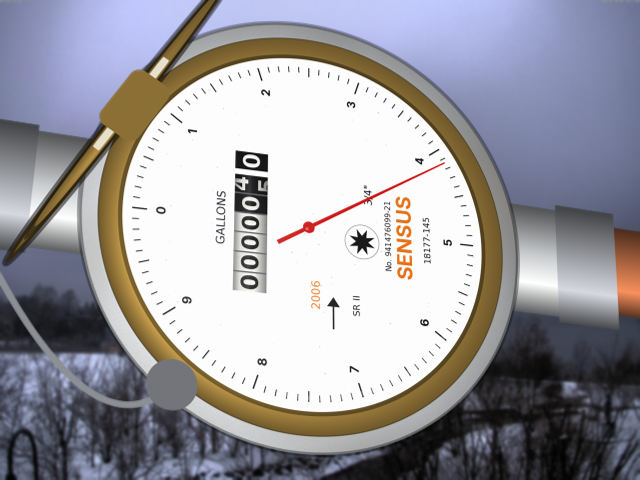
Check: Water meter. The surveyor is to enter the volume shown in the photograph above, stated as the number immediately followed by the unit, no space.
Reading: 44.1gal
